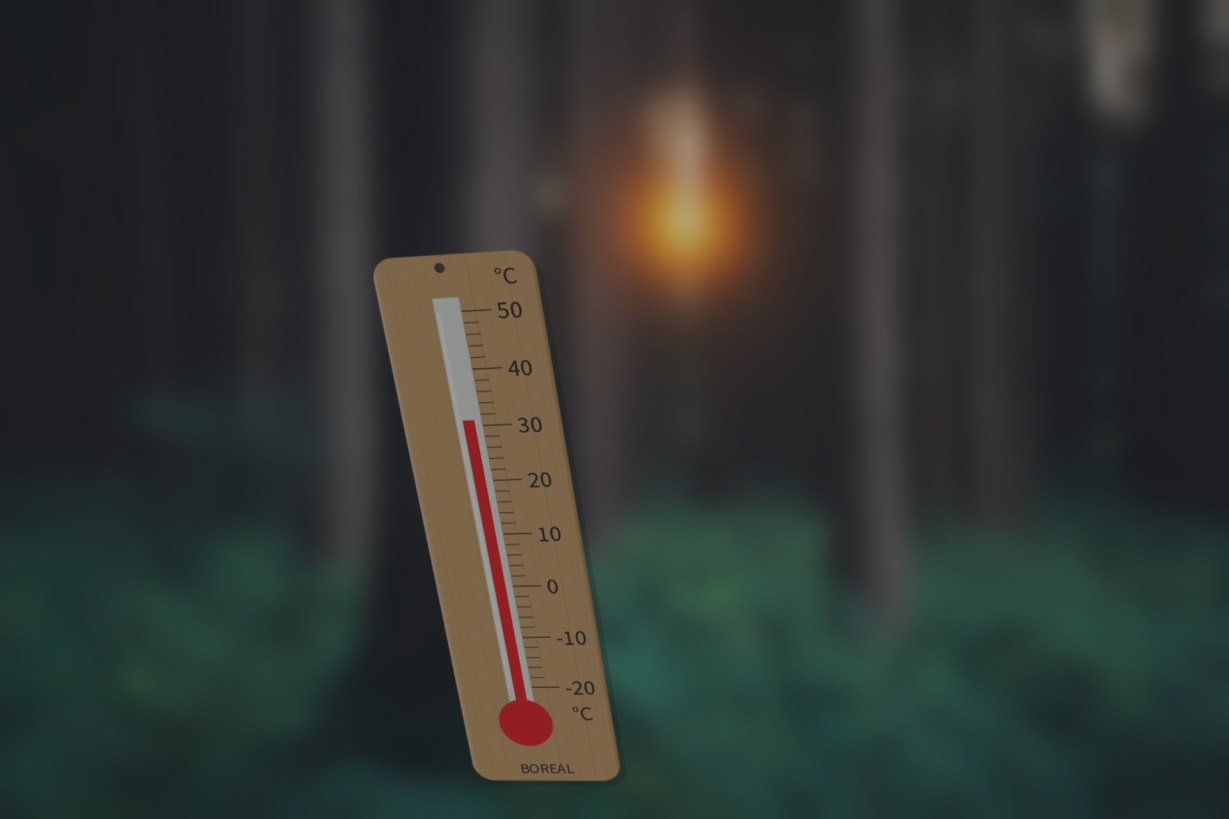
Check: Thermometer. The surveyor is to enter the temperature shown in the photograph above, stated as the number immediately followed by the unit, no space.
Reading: 31°C
